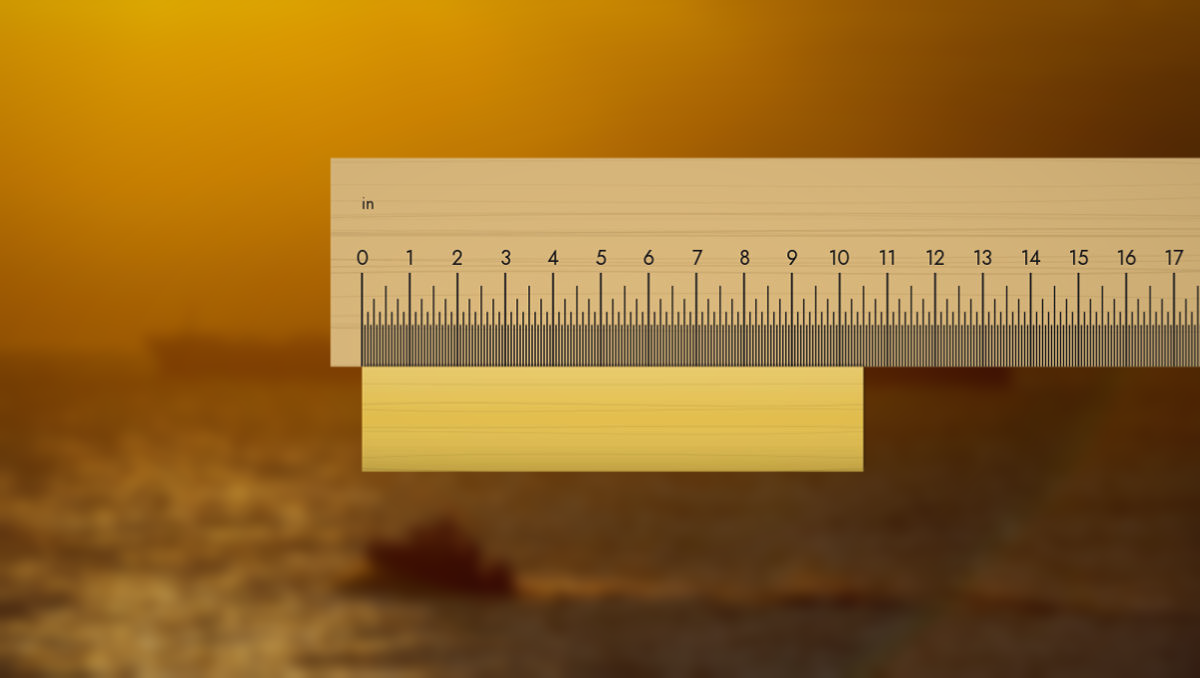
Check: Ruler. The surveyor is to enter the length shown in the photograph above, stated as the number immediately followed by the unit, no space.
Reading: 10.5in
